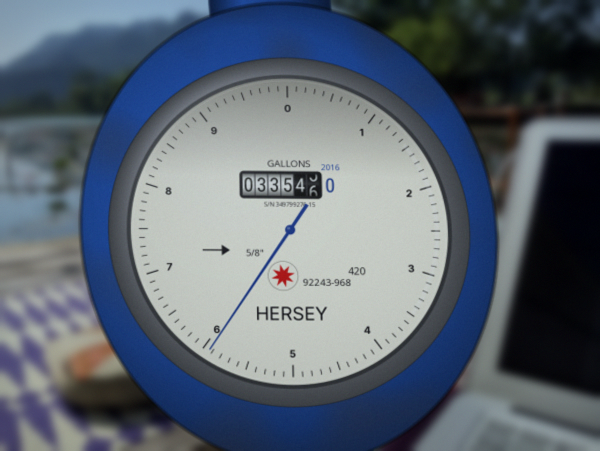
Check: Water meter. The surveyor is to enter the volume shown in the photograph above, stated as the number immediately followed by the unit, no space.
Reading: 335455.9gal
